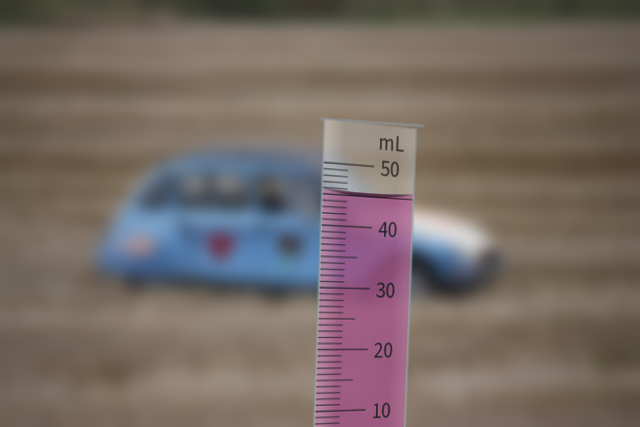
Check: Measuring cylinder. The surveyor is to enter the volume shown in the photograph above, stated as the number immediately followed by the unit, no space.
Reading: 45mL
